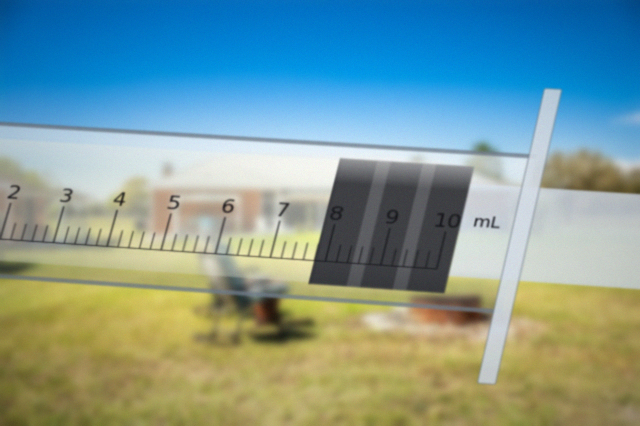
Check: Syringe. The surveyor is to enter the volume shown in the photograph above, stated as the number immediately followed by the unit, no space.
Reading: 7.8mL
